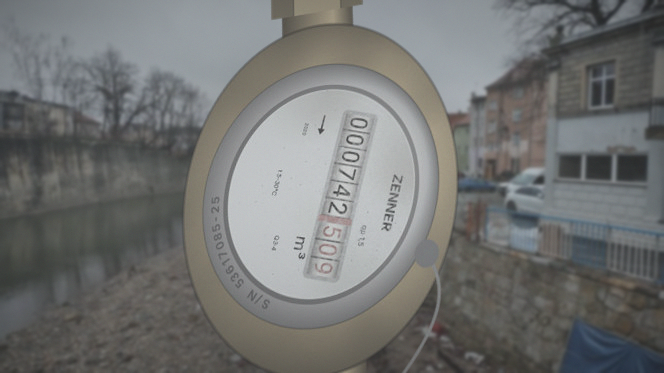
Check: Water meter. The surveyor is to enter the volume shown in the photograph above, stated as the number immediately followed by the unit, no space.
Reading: 742.509m³
